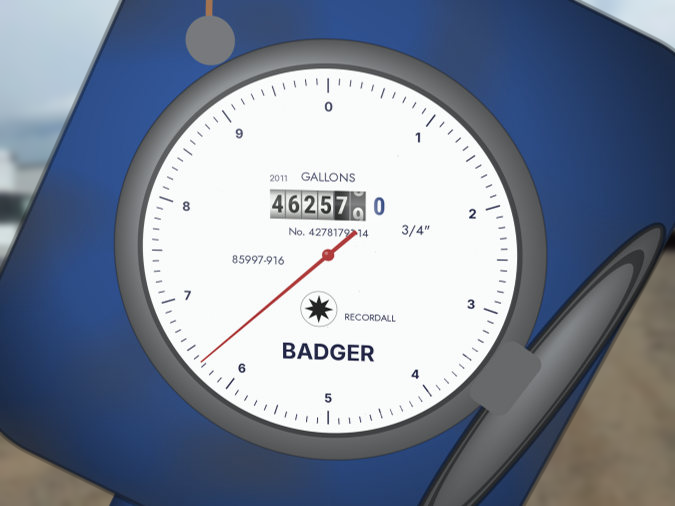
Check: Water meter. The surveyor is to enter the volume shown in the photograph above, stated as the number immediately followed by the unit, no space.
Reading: 4625786.3gal
